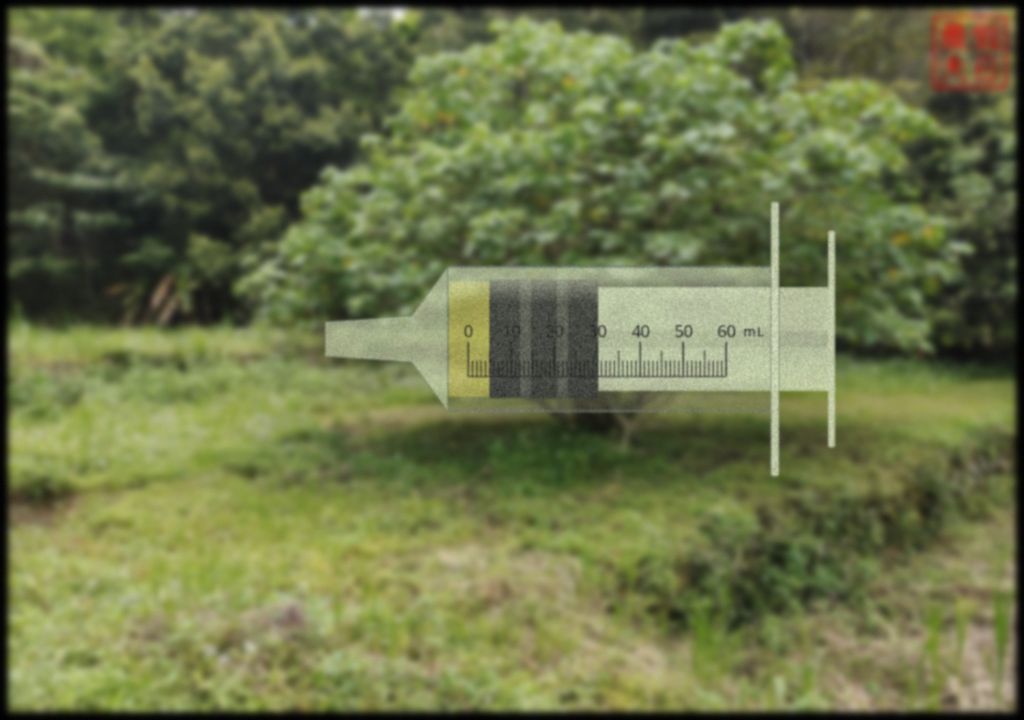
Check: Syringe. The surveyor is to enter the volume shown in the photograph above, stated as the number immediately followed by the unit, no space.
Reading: 5mL
